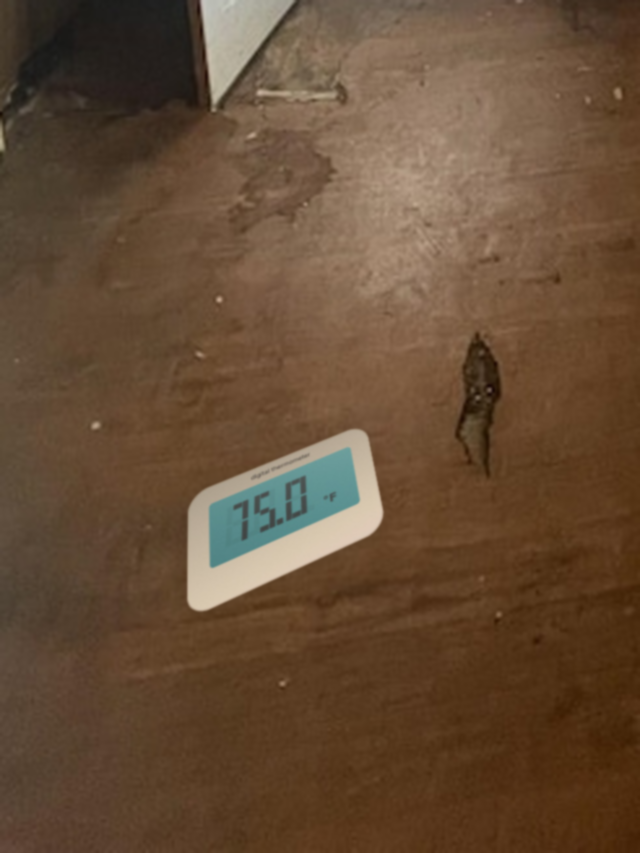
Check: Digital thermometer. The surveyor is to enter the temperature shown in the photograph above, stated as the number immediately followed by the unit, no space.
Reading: 75.0°F
